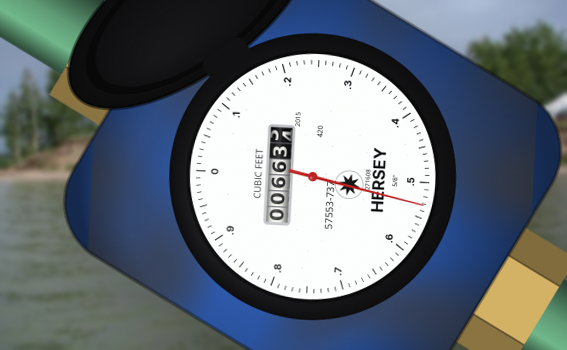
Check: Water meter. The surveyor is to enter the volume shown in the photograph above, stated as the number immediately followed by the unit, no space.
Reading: 6633.53ft³
